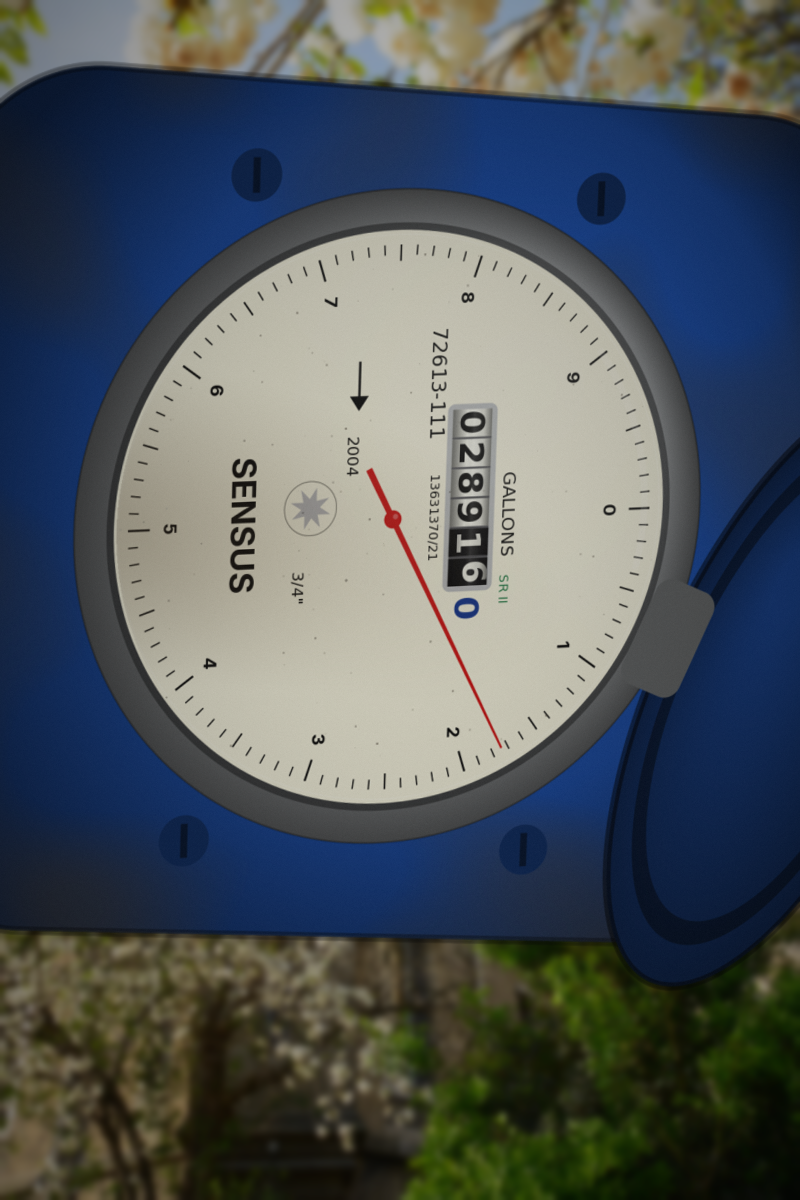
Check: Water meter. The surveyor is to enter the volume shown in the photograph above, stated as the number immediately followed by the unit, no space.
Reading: 289161.7gal
